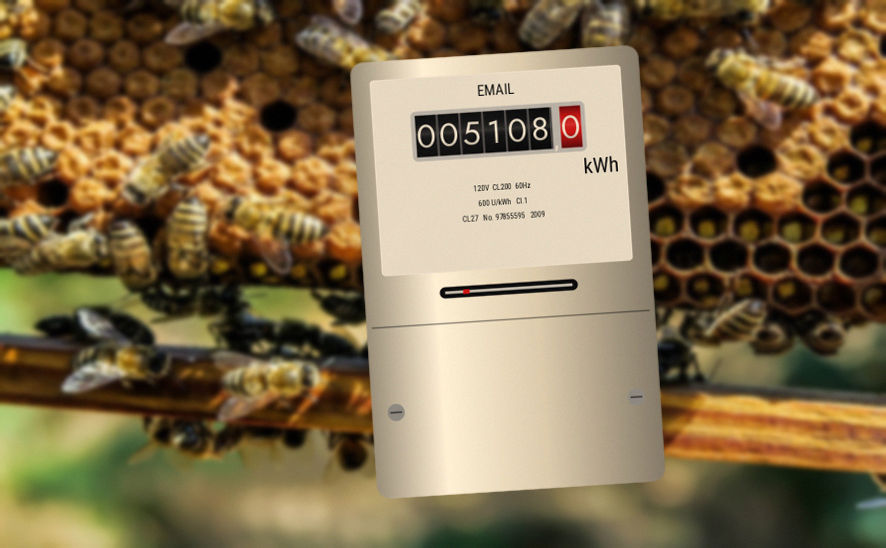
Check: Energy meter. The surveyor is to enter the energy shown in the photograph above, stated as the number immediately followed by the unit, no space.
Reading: 5108.0kWh
